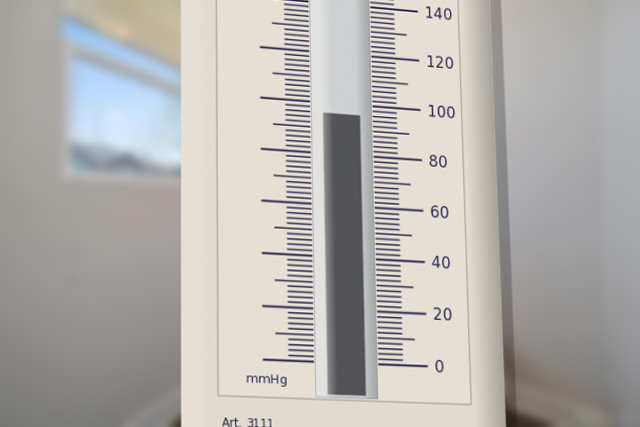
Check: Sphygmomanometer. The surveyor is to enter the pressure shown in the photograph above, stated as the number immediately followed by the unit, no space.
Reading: 96mmHg
